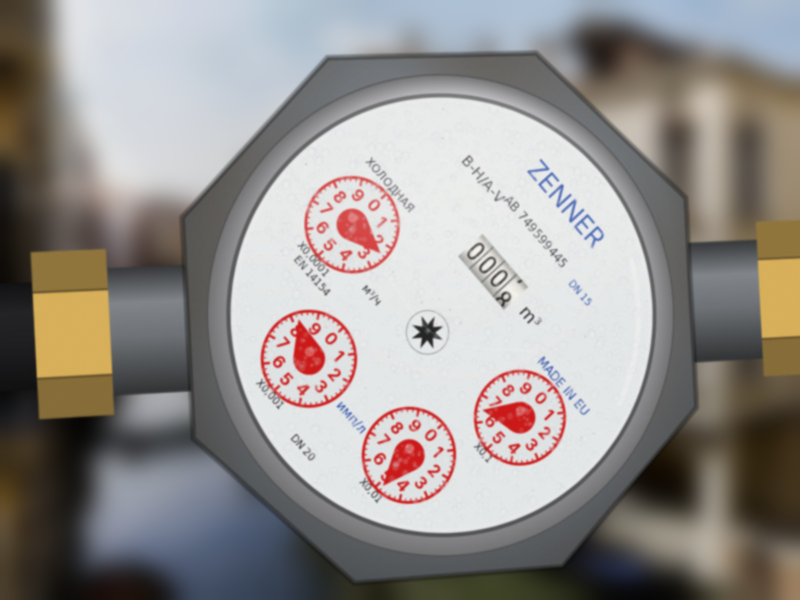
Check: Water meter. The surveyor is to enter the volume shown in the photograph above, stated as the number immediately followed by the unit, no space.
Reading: 7.6482m³
